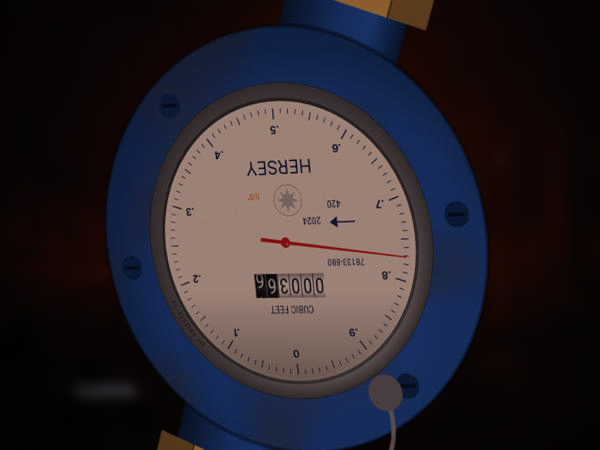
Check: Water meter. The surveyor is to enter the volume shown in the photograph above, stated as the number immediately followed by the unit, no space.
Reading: 365.77ft³
